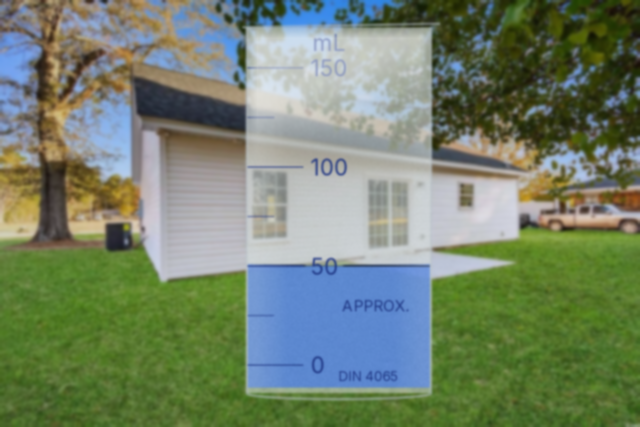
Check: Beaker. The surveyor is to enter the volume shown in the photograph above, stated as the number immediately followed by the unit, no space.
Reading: 50mL
